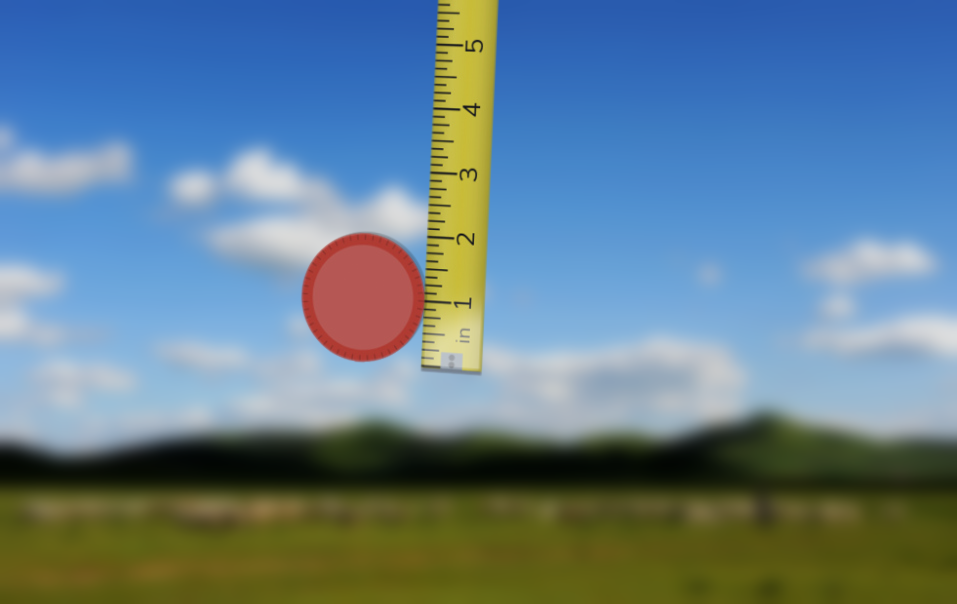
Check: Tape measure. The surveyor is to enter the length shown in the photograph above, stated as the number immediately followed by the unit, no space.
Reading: 2in
